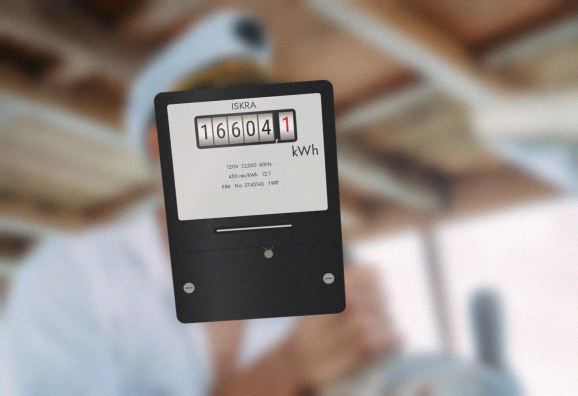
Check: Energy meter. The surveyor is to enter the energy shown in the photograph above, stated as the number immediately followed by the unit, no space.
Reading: 16604.1kWh
